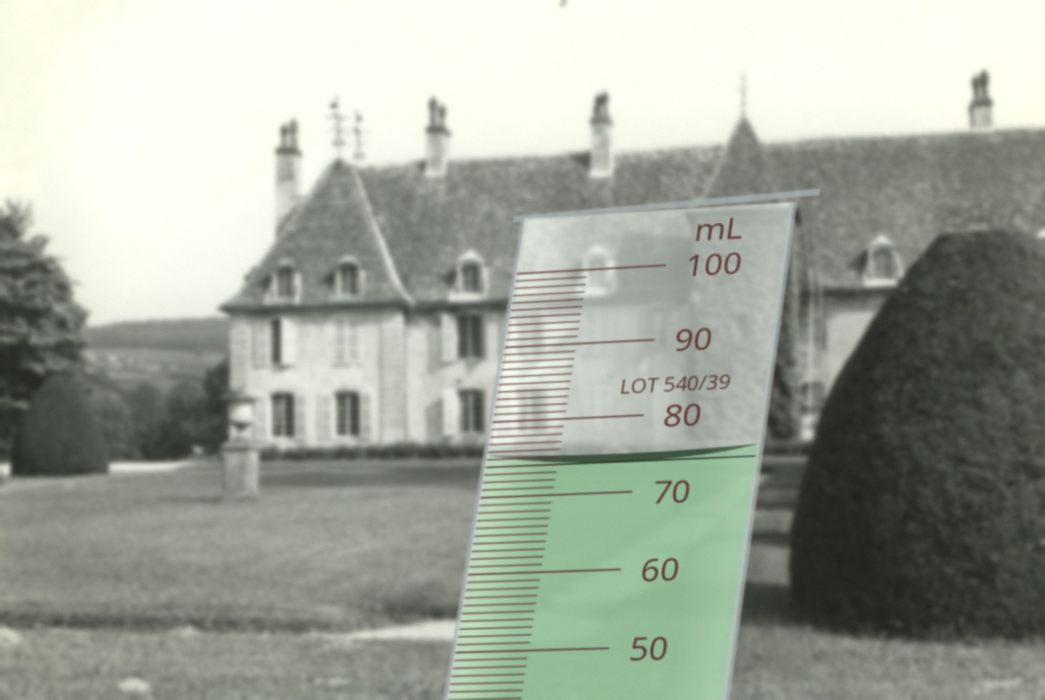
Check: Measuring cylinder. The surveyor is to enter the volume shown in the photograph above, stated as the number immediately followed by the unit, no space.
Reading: 74mL
